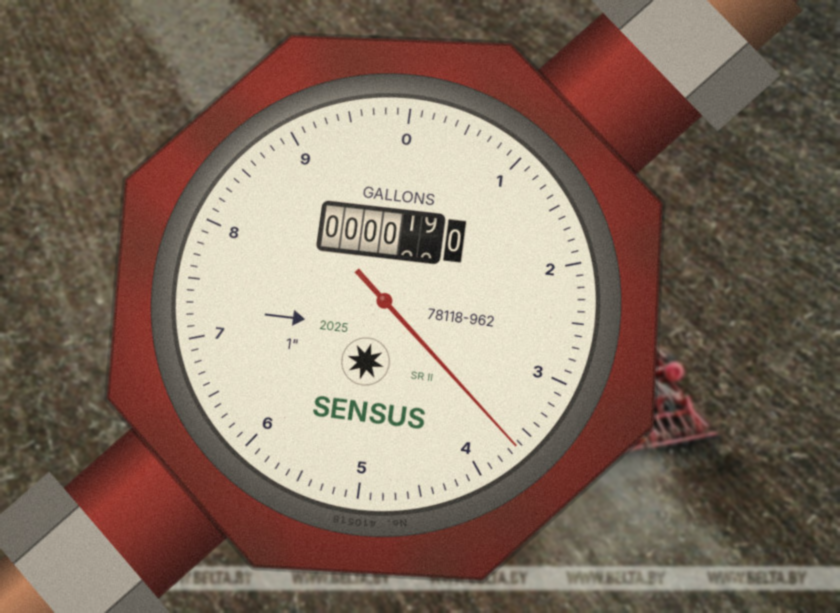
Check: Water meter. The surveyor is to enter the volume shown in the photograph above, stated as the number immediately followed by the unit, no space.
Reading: 193.6gal
